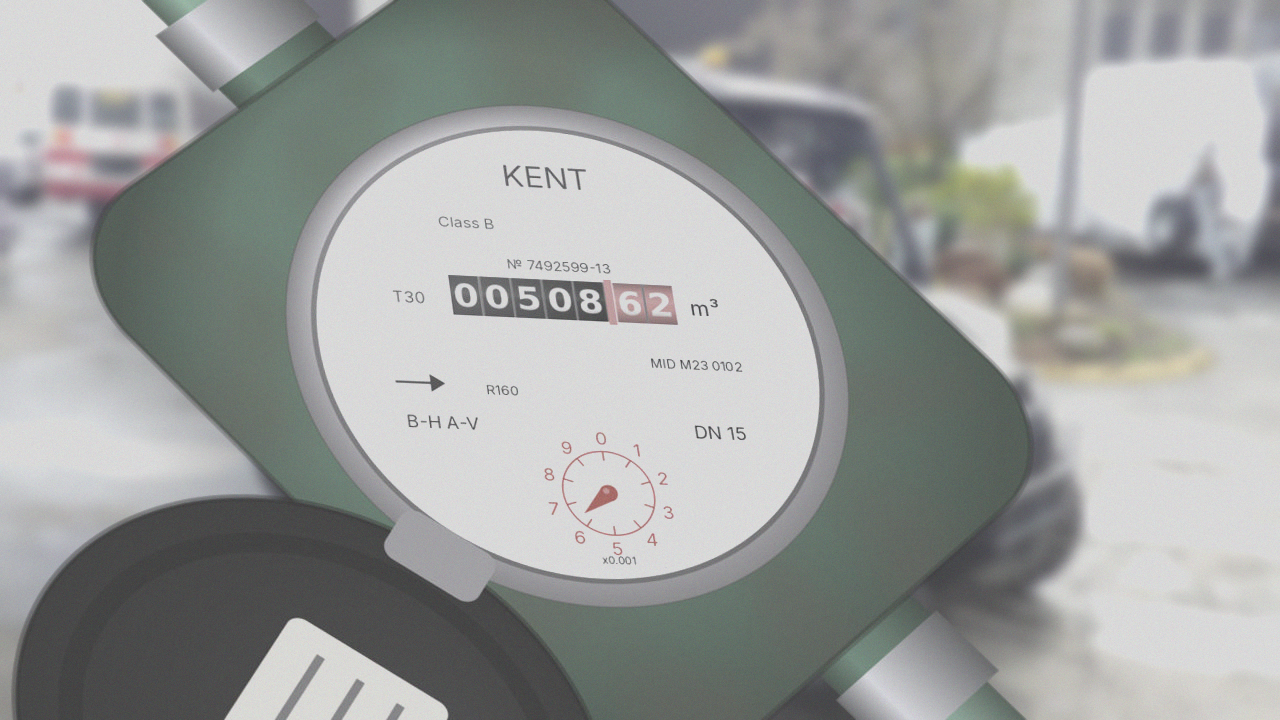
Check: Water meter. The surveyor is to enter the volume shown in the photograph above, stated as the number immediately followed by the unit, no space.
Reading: 508.626m³
